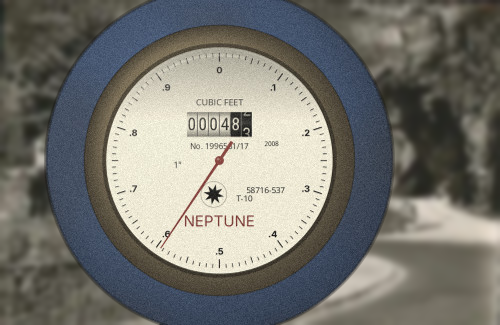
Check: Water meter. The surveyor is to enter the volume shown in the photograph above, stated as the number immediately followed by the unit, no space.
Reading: 482.59ft³
